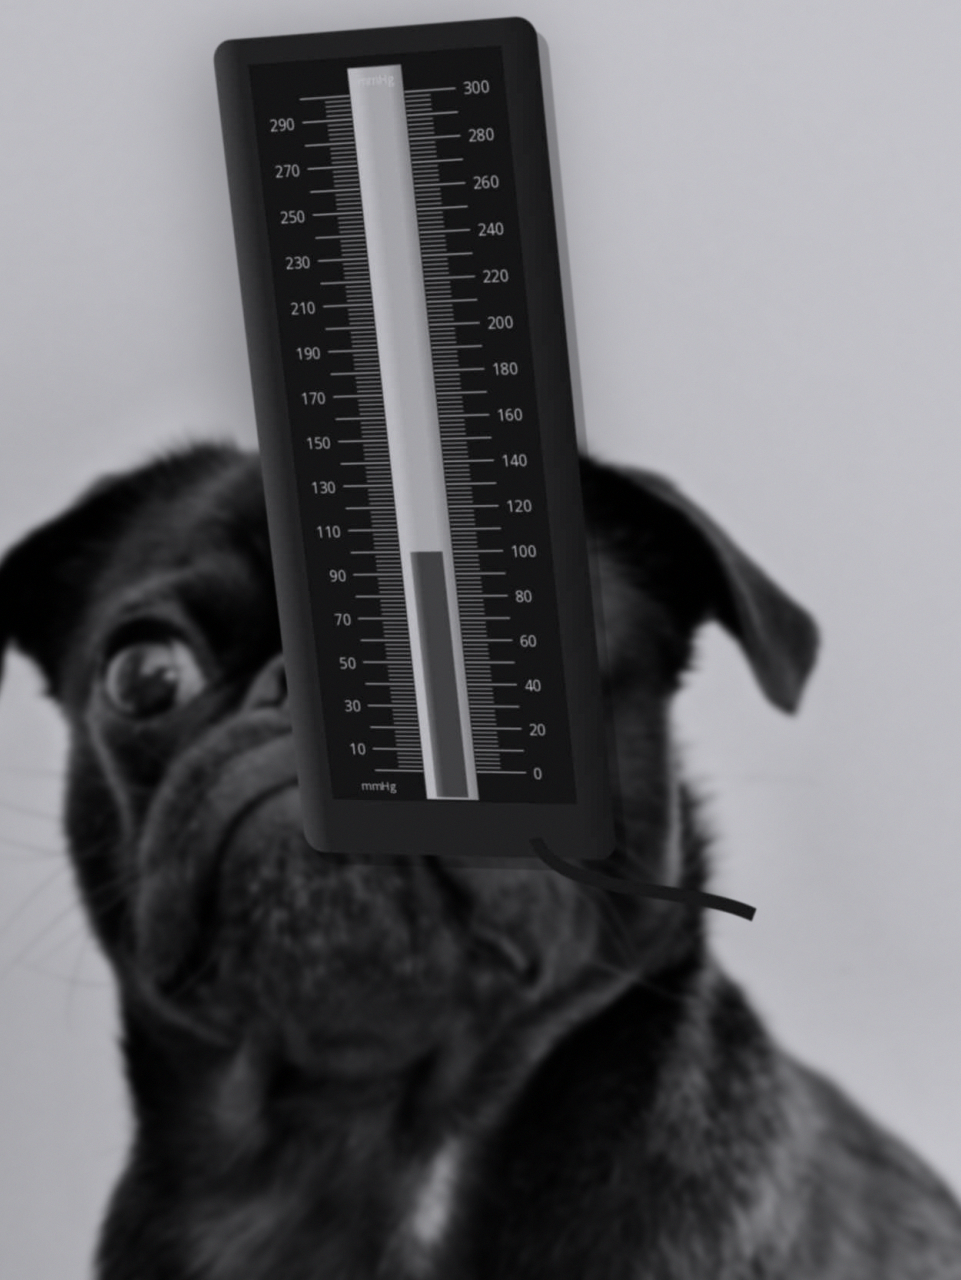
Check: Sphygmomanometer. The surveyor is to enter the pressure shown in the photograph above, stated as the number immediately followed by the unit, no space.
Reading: 100mmHg
